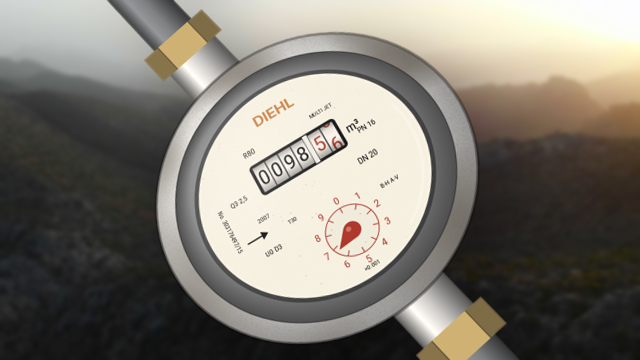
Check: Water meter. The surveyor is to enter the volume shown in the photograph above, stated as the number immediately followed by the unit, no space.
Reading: 98.556m³
